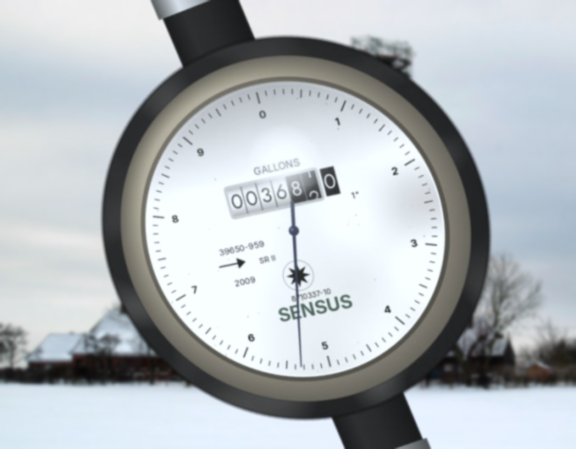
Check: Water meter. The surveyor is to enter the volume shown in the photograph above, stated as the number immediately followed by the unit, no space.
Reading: 36815.3gal
